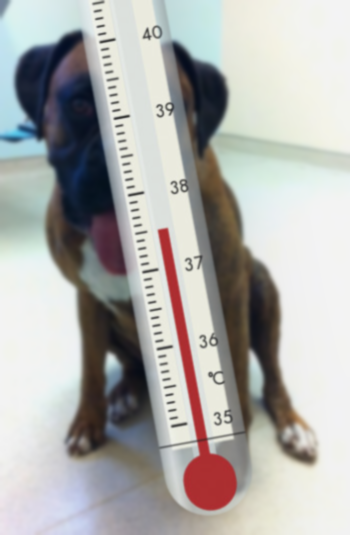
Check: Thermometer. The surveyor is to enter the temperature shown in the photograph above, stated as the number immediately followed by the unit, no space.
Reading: 37.5°C
